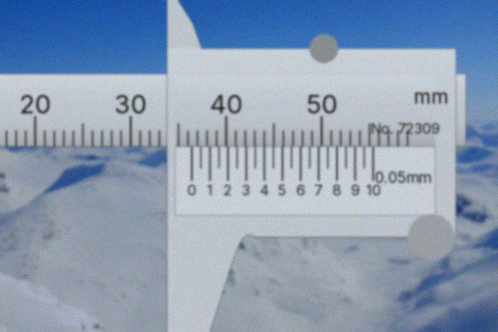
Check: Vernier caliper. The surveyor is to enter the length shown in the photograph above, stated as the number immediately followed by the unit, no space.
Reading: 36.4mm
